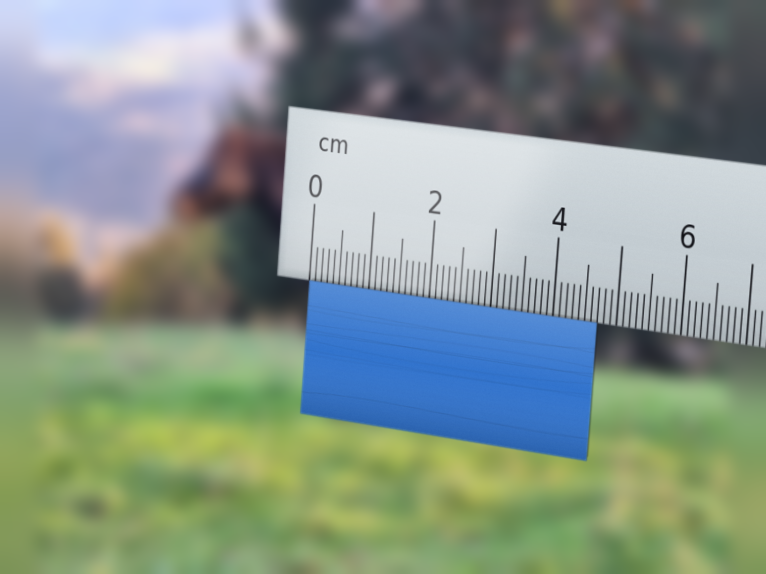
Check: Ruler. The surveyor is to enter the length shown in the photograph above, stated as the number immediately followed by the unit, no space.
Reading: 4.7cm
